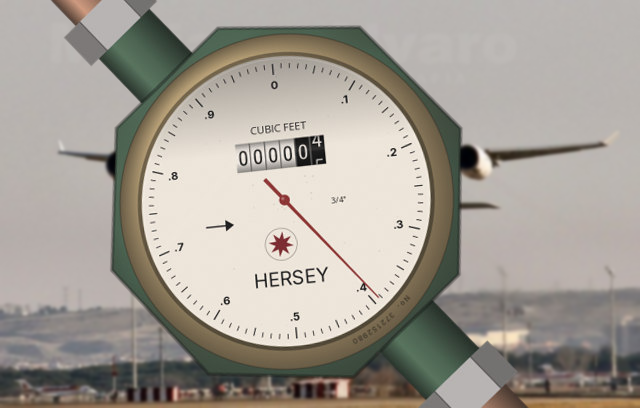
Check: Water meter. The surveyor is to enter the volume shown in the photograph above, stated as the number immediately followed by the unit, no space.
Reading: 4.39ft³
